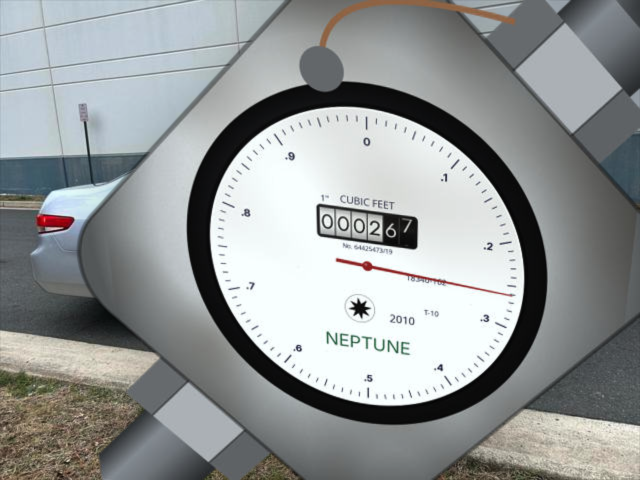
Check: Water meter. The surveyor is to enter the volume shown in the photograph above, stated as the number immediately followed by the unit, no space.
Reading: 267.26ft³
